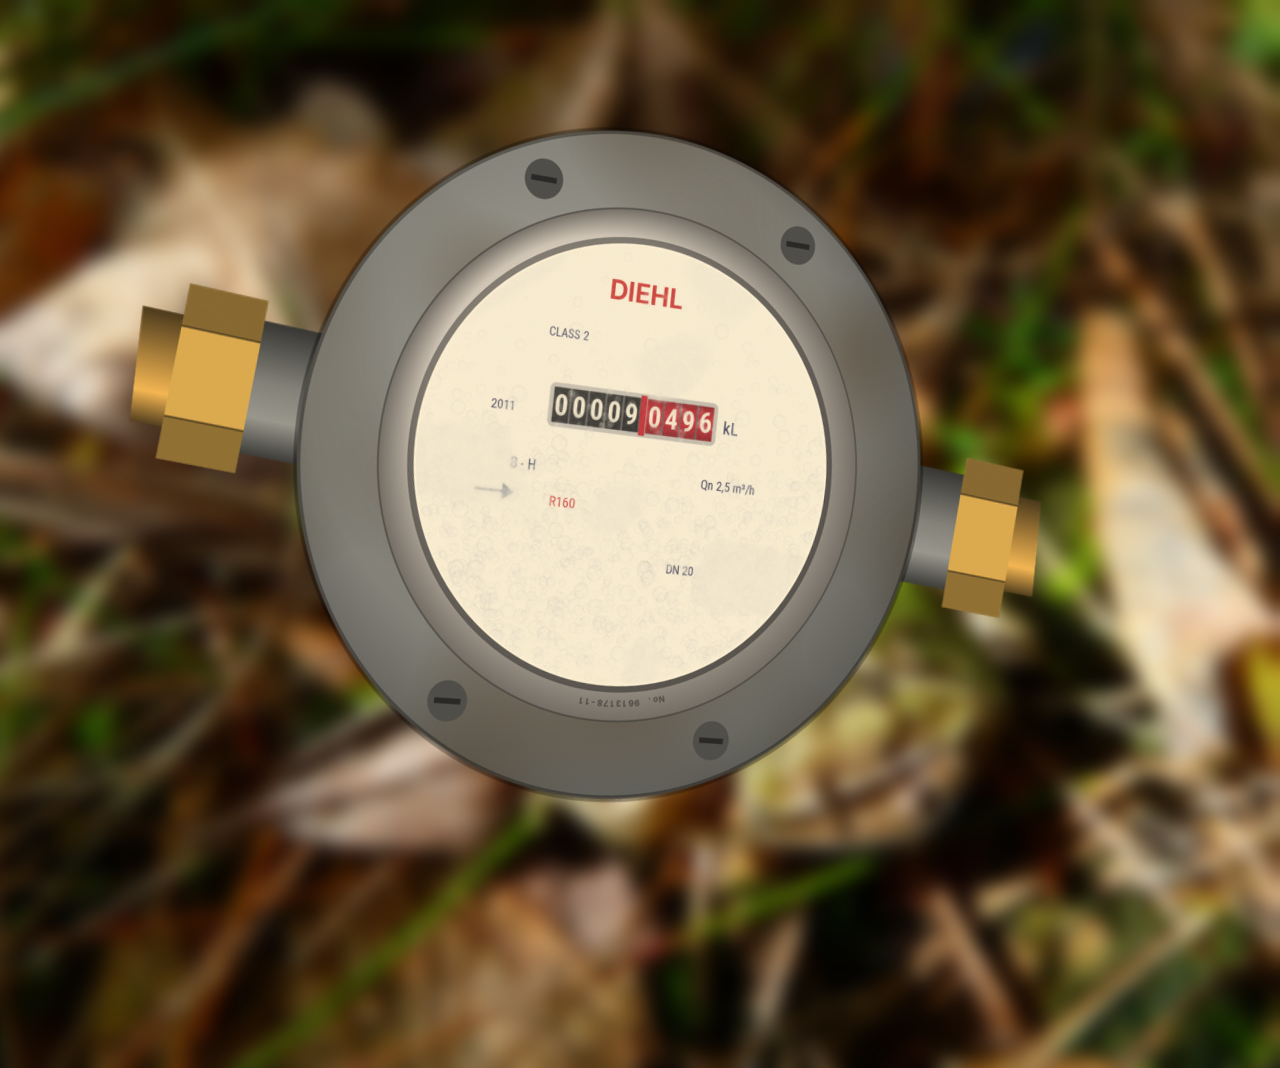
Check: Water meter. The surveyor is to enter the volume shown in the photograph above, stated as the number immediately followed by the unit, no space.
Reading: 9.0496kL
